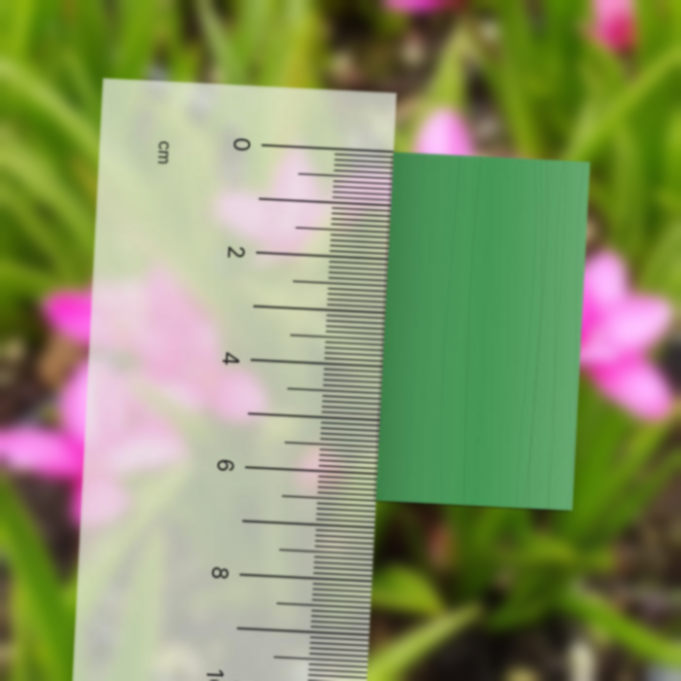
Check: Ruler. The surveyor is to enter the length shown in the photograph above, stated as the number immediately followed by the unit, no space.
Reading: 6.5cm
